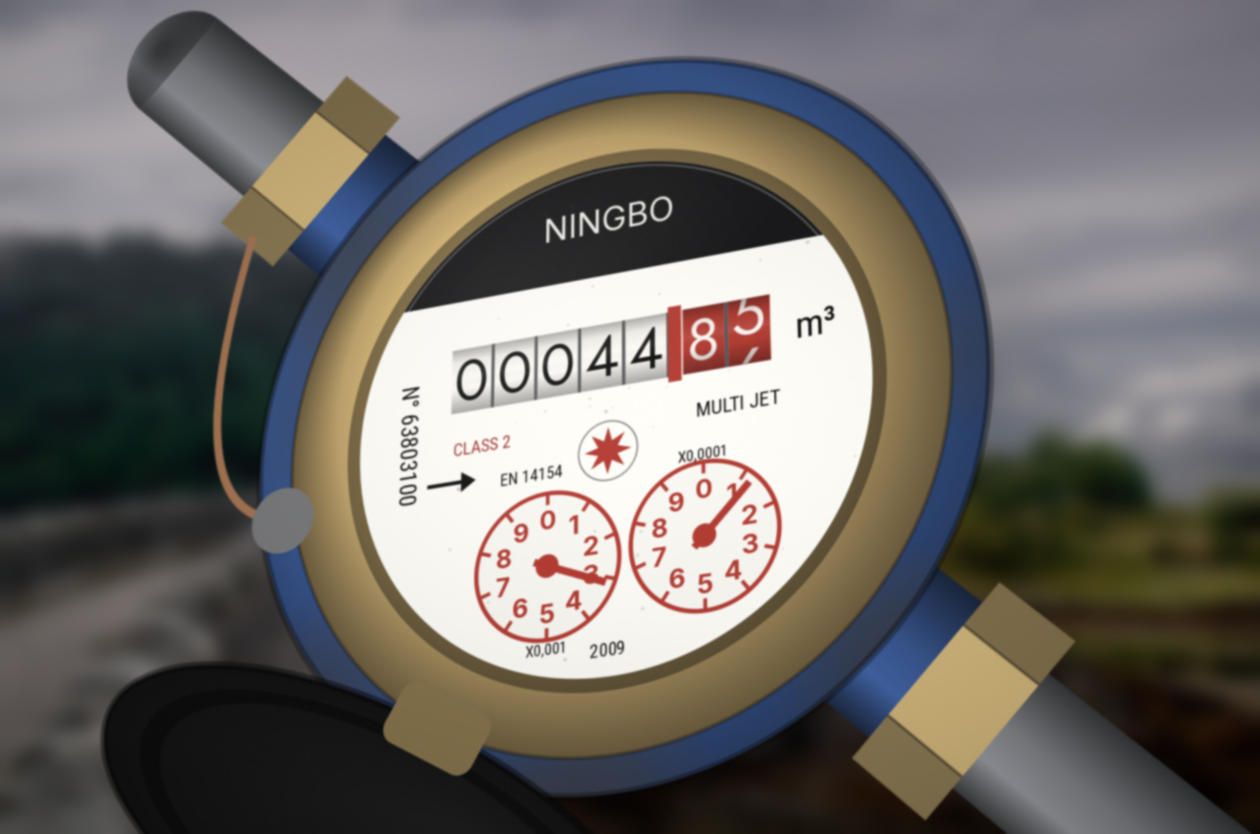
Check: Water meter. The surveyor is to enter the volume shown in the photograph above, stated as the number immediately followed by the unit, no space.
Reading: 44.8531m³
